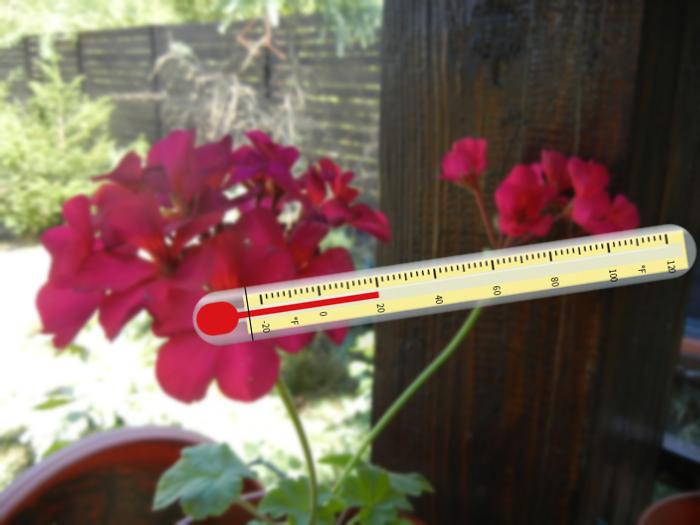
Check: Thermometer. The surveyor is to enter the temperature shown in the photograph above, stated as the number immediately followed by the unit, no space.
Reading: 20°F
